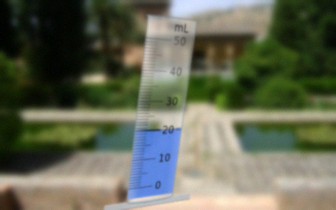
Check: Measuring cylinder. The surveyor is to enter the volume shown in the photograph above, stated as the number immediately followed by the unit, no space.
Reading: 20mL
